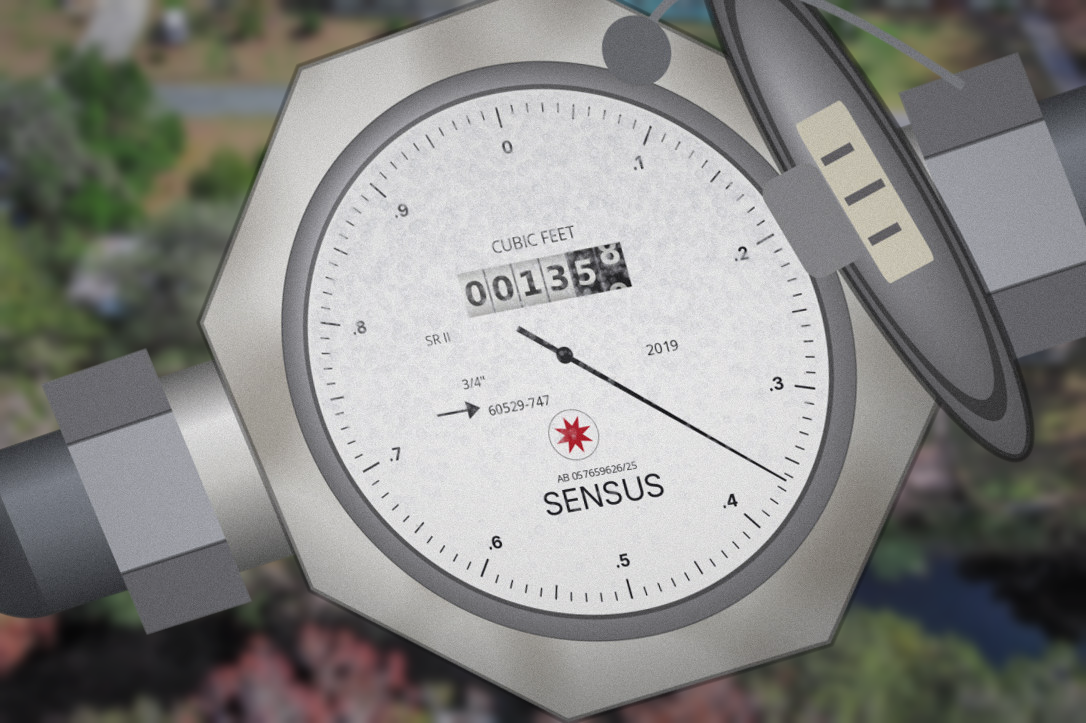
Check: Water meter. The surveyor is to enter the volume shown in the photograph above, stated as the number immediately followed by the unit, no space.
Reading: 1358.36ft³
